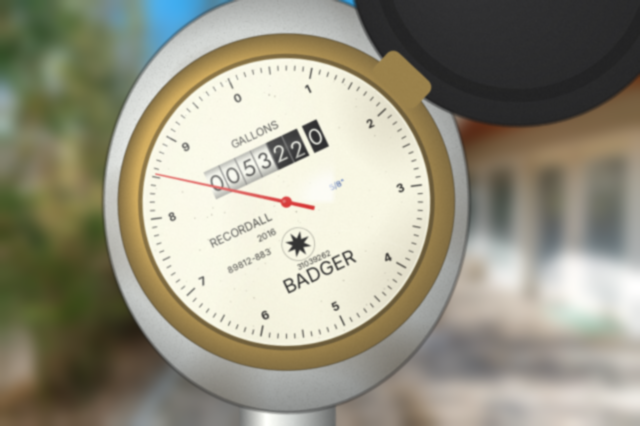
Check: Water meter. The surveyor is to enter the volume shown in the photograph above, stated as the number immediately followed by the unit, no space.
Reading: 53218.5gal
